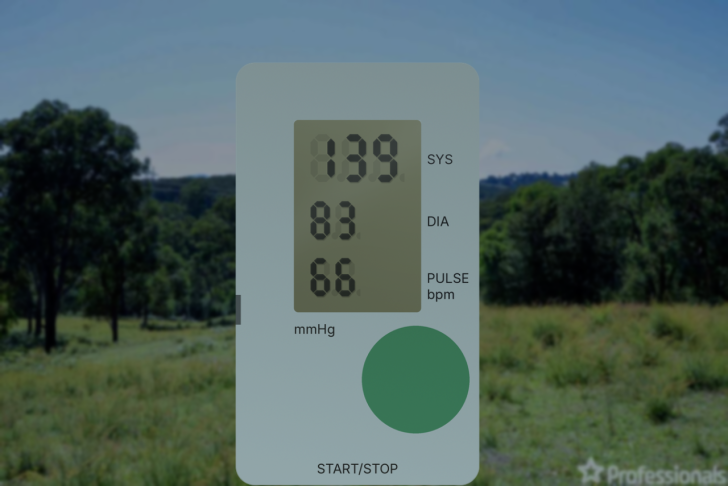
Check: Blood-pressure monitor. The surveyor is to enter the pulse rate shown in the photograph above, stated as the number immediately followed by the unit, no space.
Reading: 66bpm
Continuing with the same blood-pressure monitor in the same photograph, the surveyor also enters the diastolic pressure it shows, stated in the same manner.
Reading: 83mmHg
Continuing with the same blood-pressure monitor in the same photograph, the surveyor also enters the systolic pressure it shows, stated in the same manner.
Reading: 139mmHg
